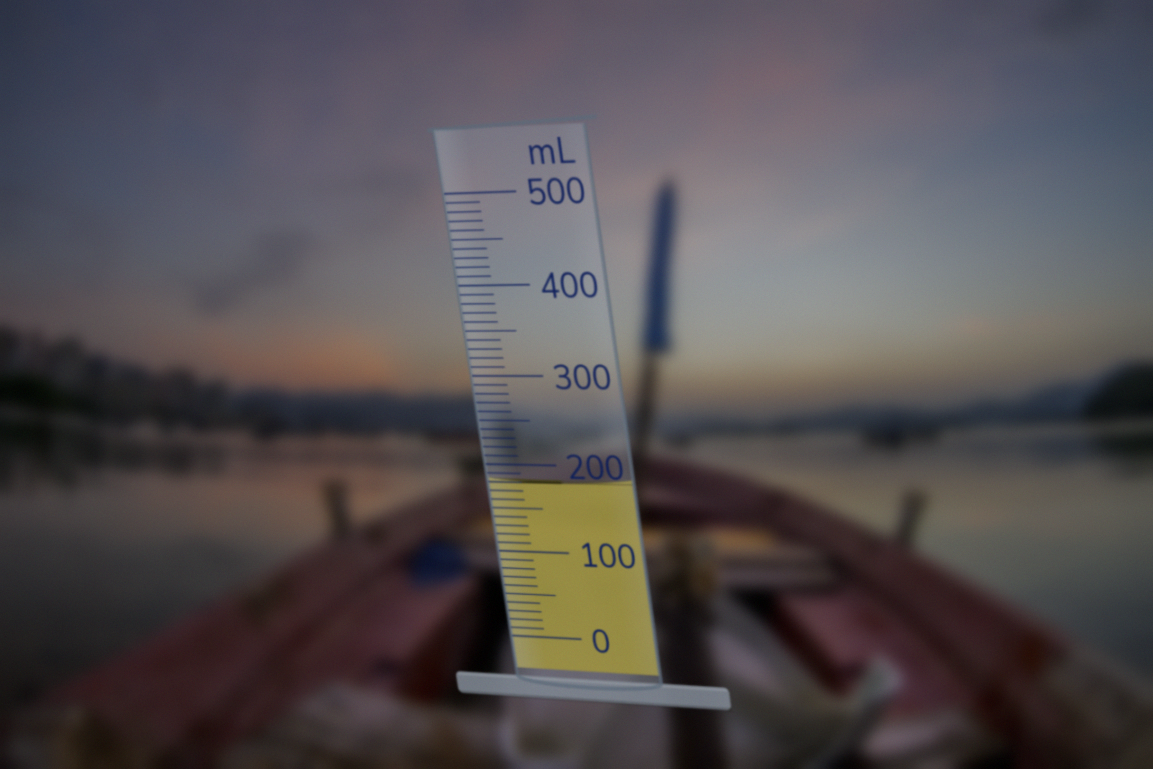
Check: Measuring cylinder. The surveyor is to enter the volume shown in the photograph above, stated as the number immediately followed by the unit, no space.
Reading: 180mL
